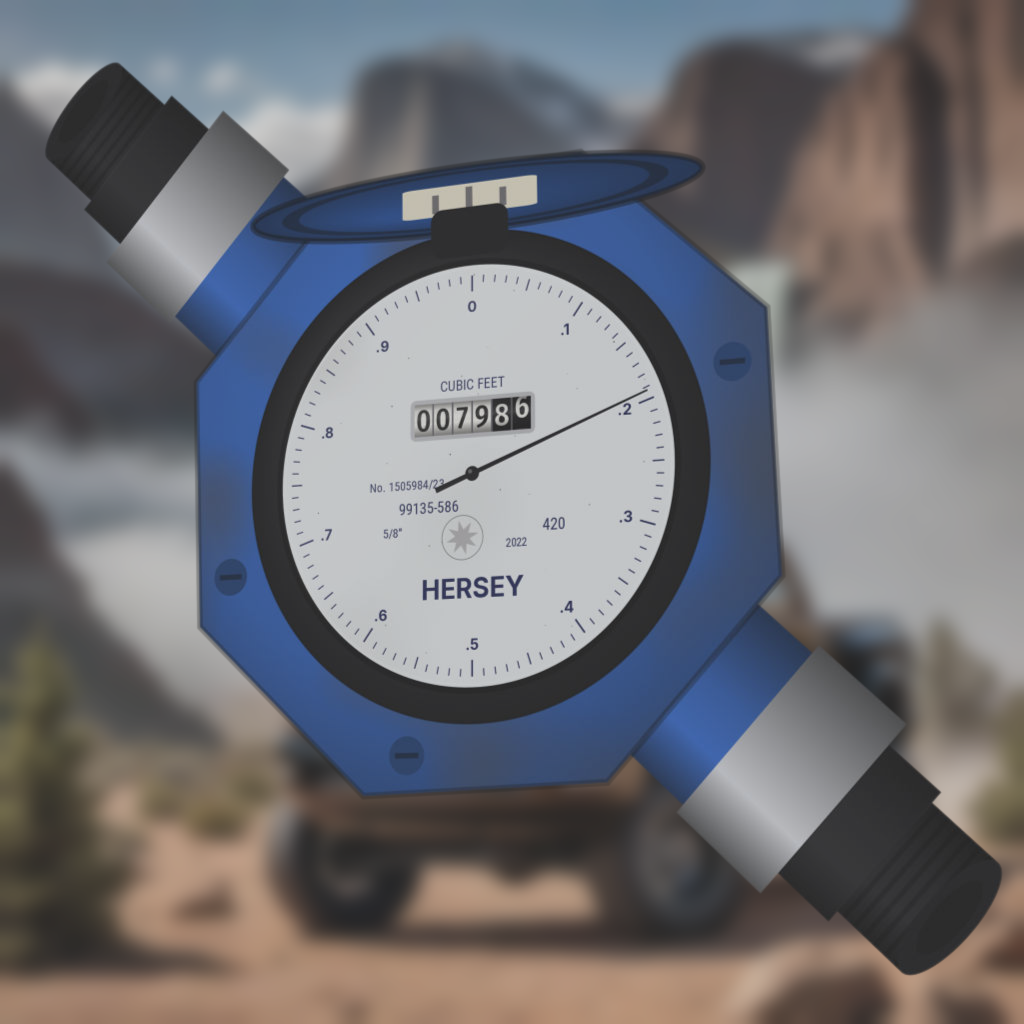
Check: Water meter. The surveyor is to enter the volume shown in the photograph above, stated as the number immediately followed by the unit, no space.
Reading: 7986.19ft³
